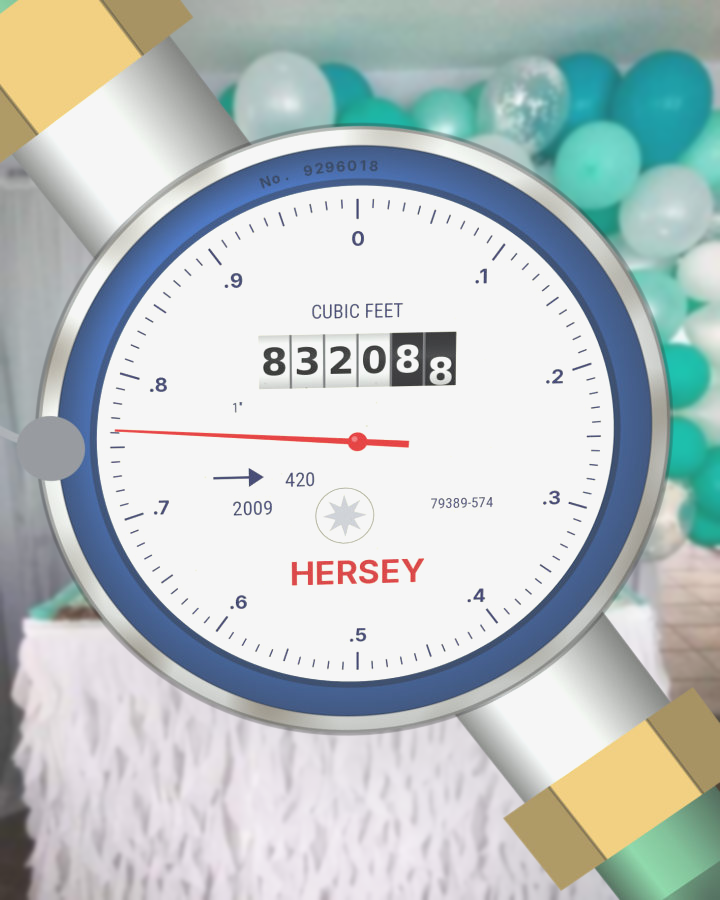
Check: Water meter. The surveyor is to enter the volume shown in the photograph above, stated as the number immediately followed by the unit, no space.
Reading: 832087.76ft³
